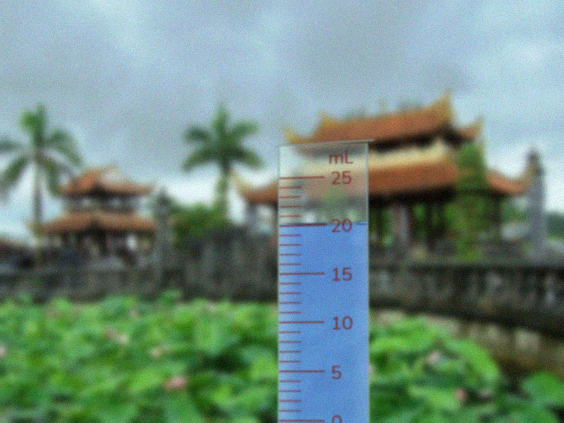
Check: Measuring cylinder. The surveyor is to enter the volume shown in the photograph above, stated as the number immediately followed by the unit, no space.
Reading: 20mL
